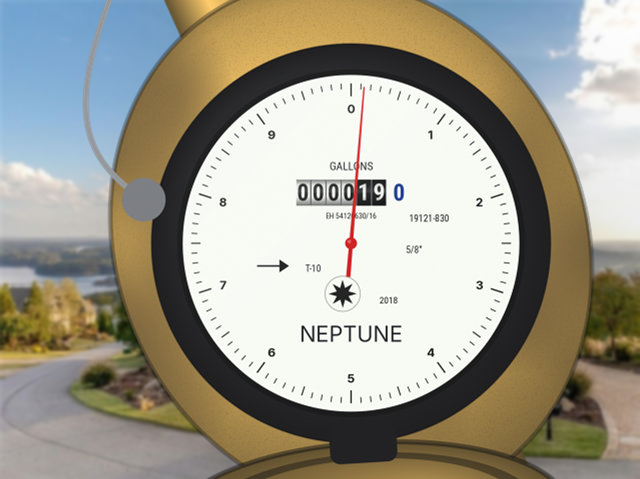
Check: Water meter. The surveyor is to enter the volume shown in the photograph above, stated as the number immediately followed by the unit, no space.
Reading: 190.1gal
